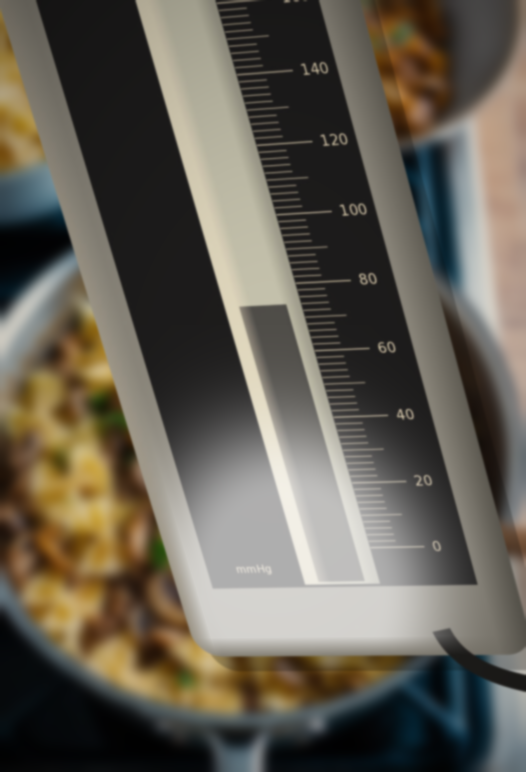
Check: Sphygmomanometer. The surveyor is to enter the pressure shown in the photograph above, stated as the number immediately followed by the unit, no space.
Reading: 74mmHg
